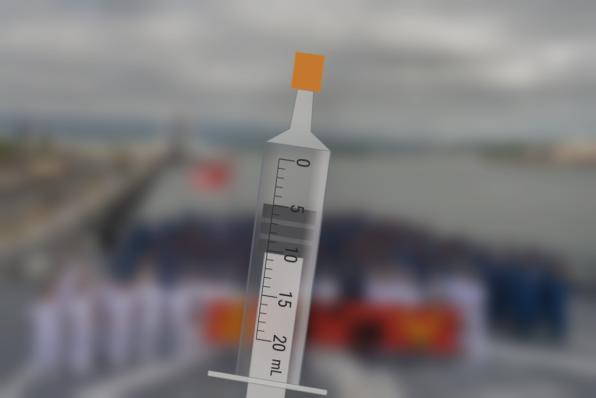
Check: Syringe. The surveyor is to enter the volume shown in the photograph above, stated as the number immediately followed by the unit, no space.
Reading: 5mL
